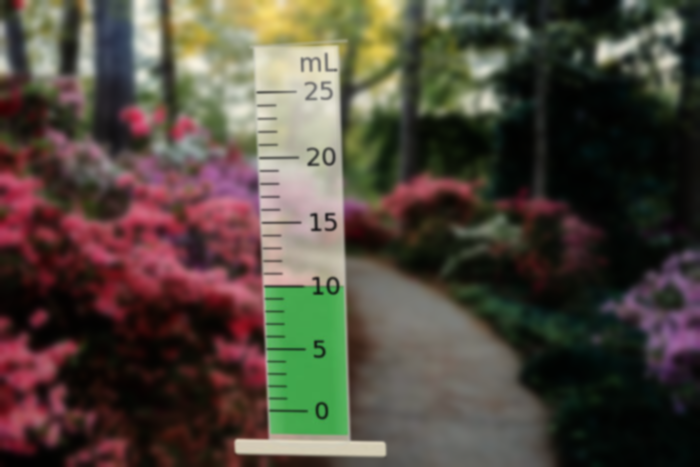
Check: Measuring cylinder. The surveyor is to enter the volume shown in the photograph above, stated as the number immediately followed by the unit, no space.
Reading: 10mL
